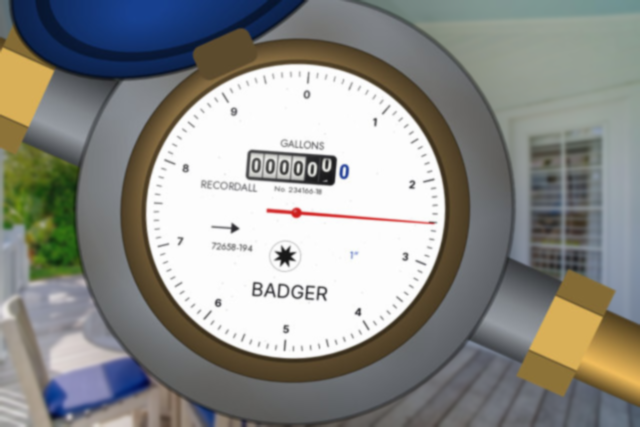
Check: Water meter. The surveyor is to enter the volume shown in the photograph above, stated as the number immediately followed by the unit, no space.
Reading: 2.5gal
